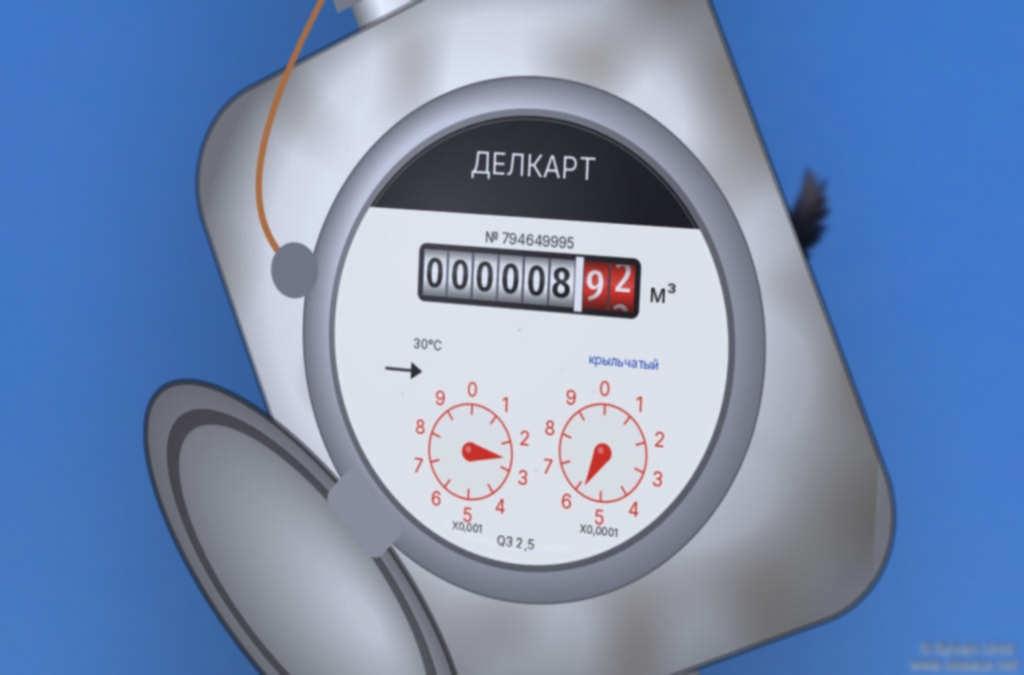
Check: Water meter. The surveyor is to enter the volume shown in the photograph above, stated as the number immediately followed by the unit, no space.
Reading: 8.9225m³
